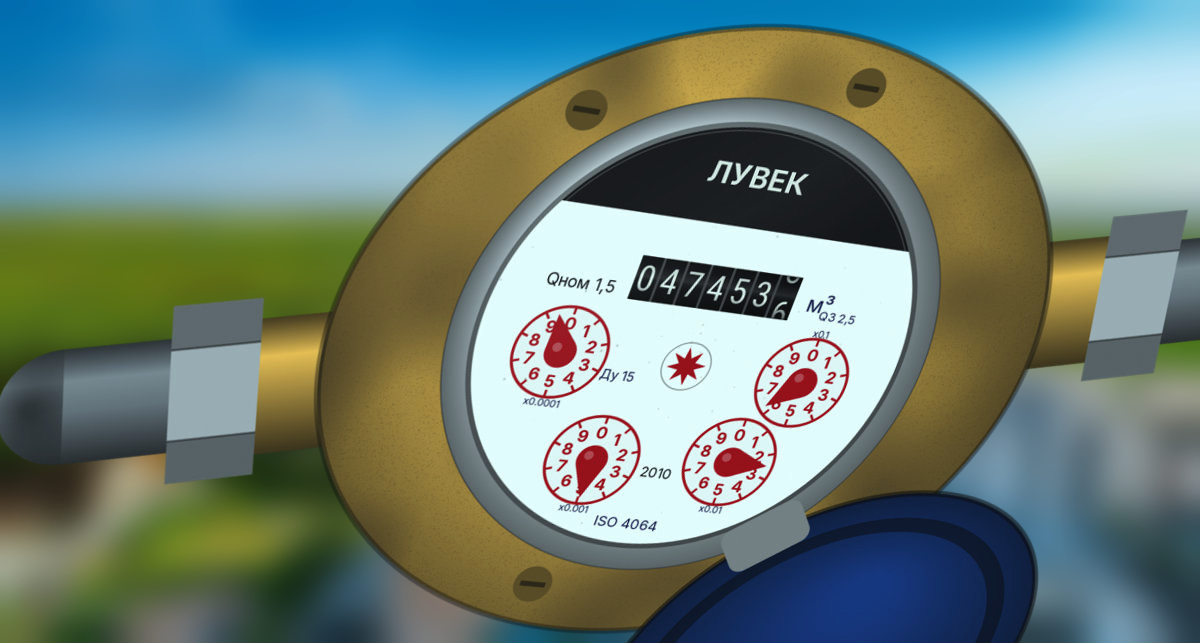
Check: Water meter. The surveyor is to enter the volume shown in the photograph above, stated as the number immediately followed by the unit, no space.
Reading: 474535.6249m³
